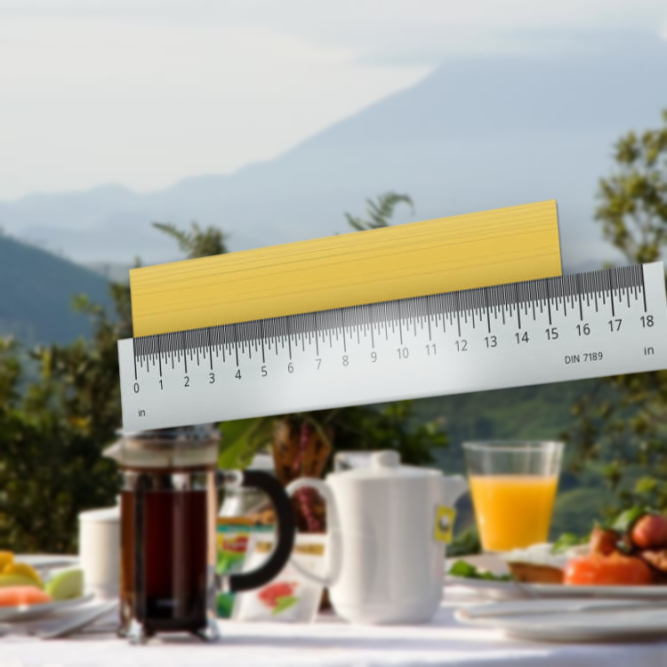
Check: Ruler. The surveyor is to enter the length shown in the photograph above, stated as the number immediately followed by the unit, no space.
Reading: 15.5in
